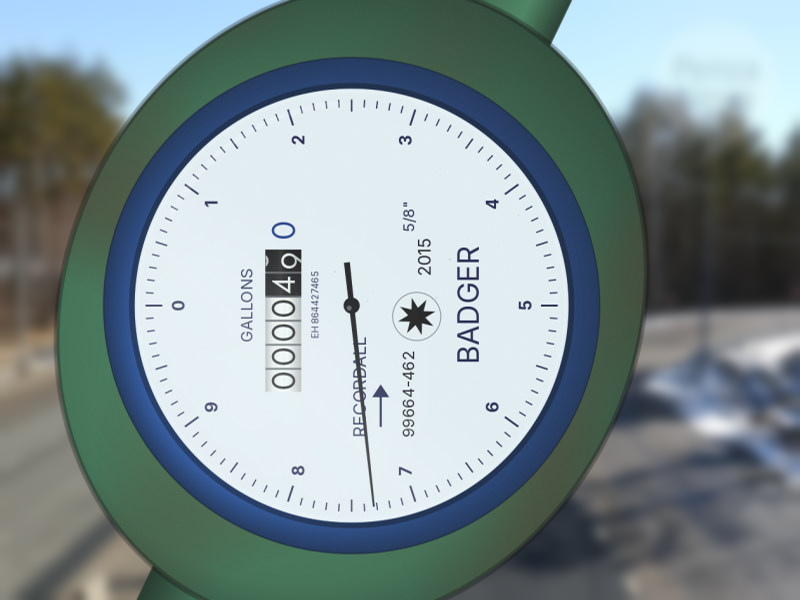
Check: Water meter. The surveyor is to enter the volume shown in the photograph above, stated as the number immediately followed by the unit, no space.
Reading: 487.3gal
